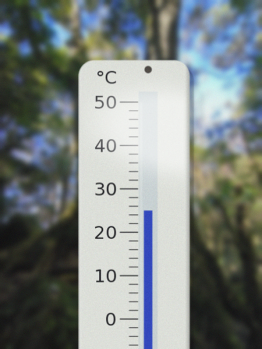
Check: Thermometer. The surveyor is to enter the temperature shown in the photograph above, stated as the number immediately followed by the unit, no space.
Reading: 25°C
